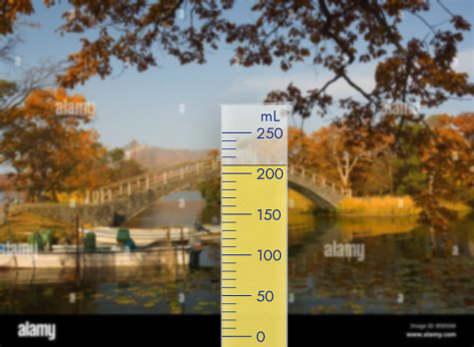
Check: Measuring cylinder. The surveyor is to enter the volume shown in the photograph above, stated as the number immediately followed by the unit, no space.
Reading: 210mL
